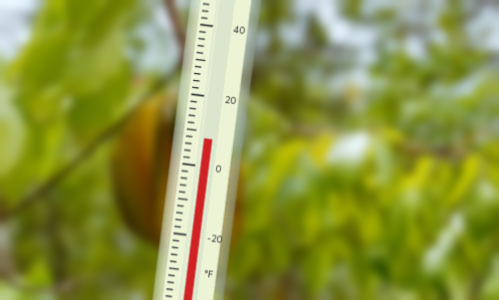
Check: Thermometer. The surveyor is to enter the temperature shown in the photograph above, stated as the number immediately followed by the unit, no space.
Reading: 8°F
